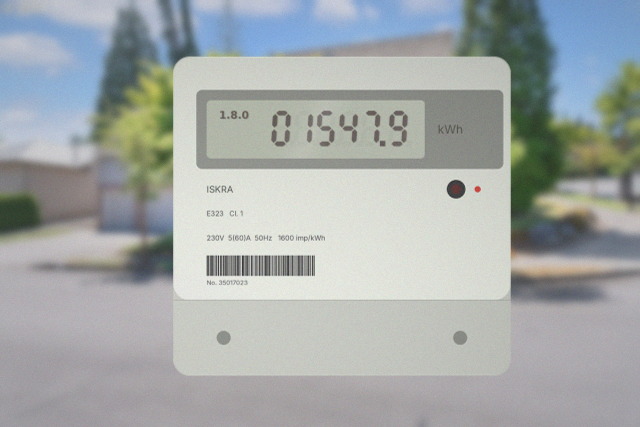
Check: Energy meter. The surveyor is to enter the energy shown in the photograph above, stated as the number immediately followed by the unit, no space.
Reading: 1547.9kWh
